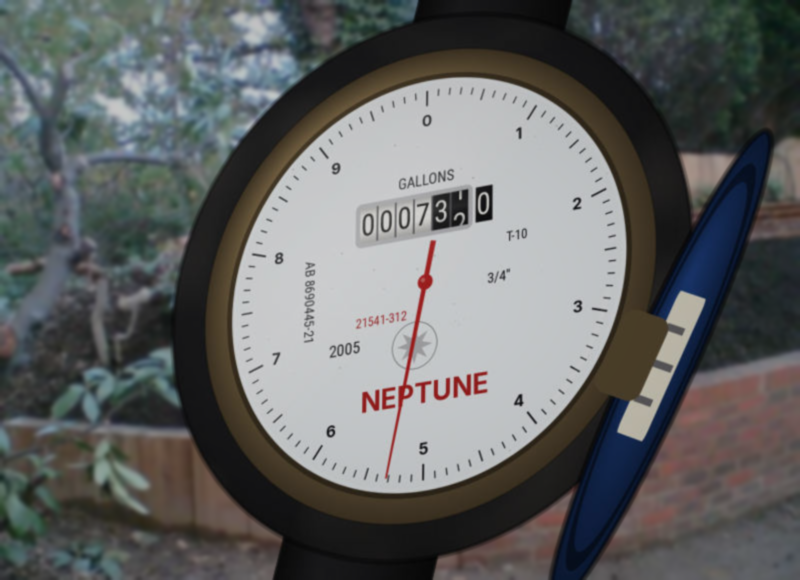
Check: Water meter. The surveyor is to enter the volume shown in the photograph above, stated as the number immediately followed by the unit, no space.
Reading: 7315.3gal
